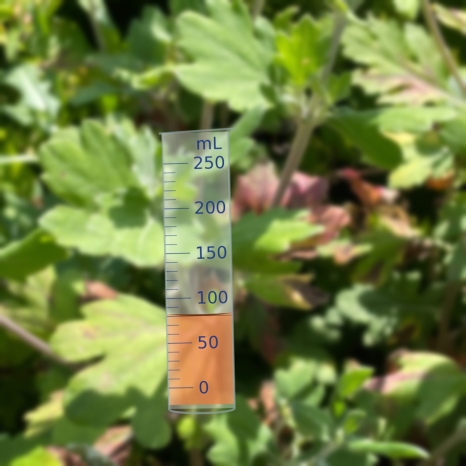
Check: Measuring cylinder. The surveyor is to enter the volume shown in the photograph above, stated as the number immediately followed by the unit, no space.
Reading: 80mL
